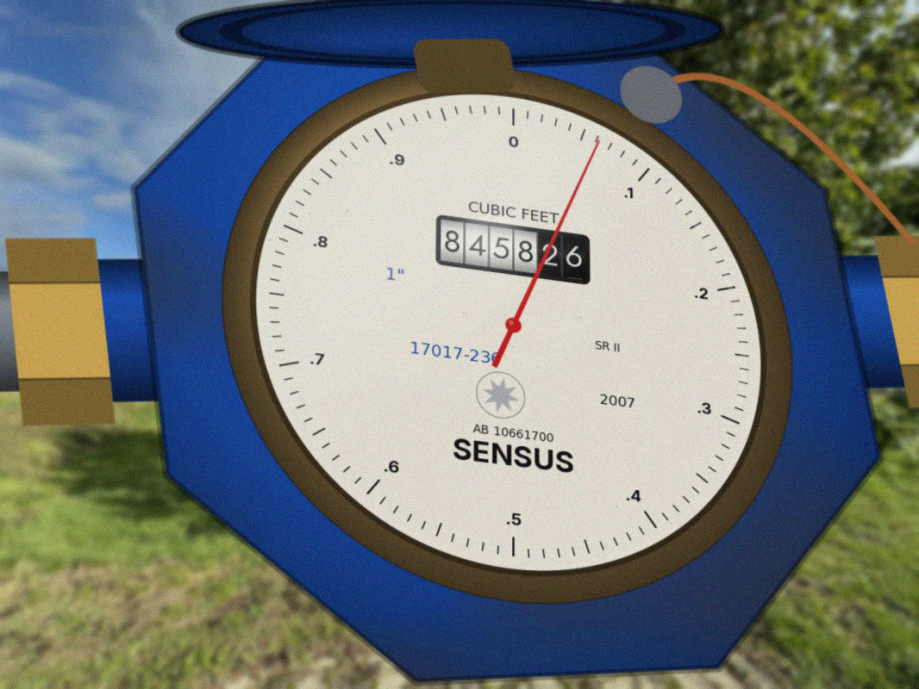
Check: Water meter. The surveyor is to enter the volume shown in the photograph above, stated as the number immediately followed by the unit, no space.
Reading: 845826.06ft³
